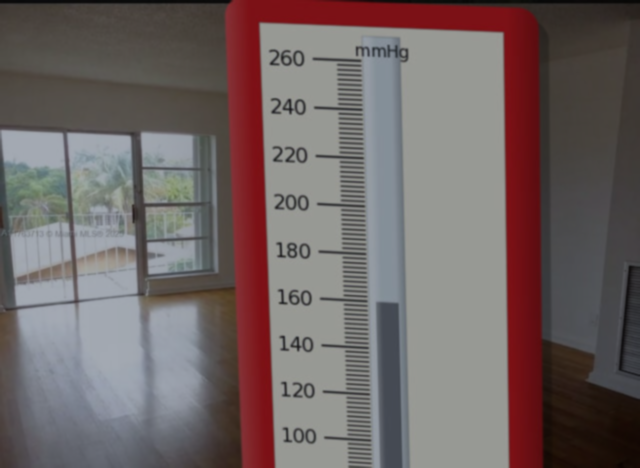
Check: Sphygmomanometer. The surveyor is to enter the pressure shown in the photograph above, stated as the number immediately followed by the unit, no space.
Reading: 160mmHg
